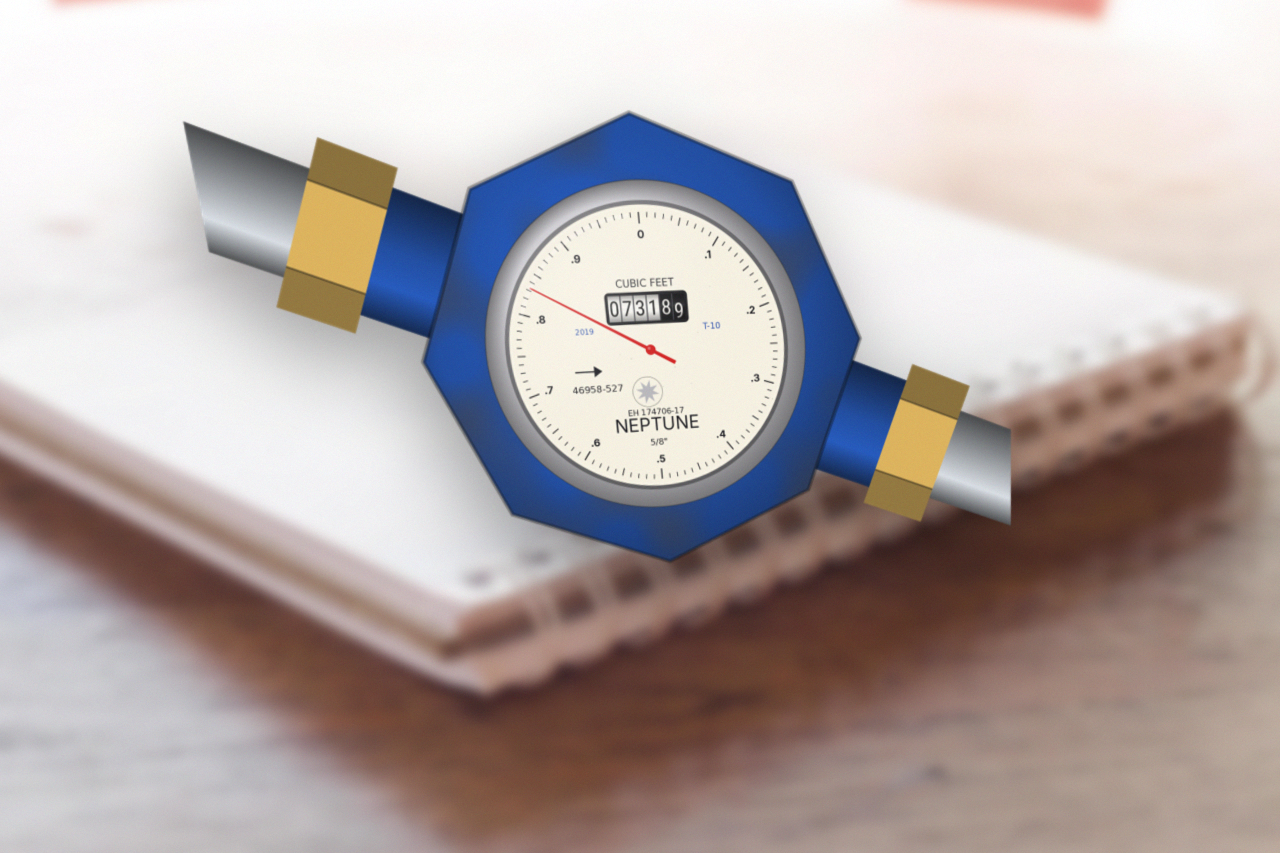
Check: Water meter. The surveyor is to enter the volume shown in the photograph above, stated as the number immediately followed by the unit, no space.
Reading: 73188.83ft³
